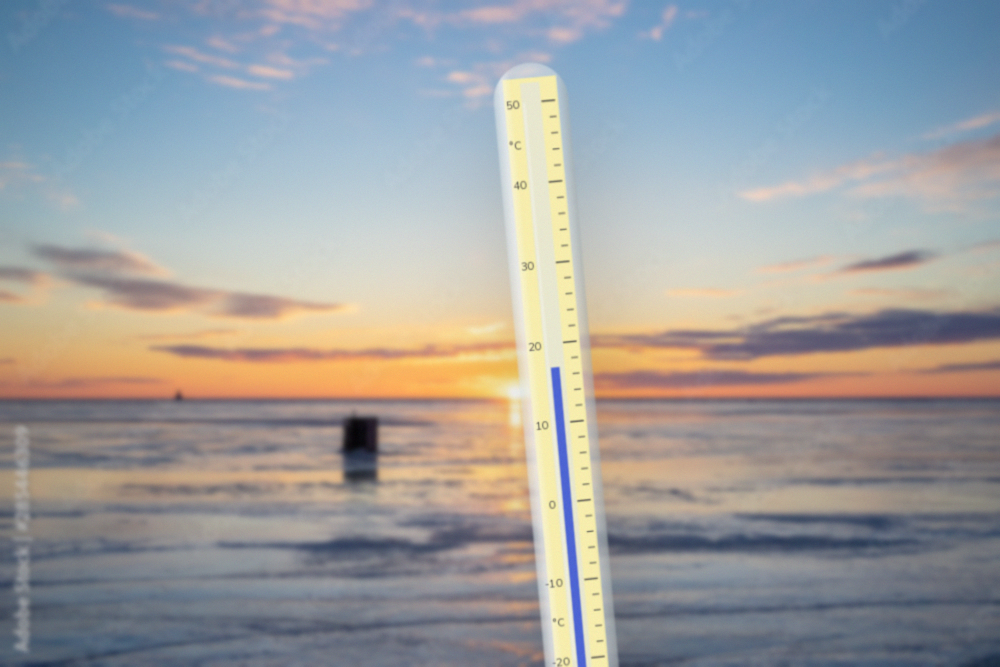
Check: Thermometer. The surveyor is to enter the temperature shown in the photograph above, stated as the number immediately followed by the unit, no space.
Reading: 17°C
